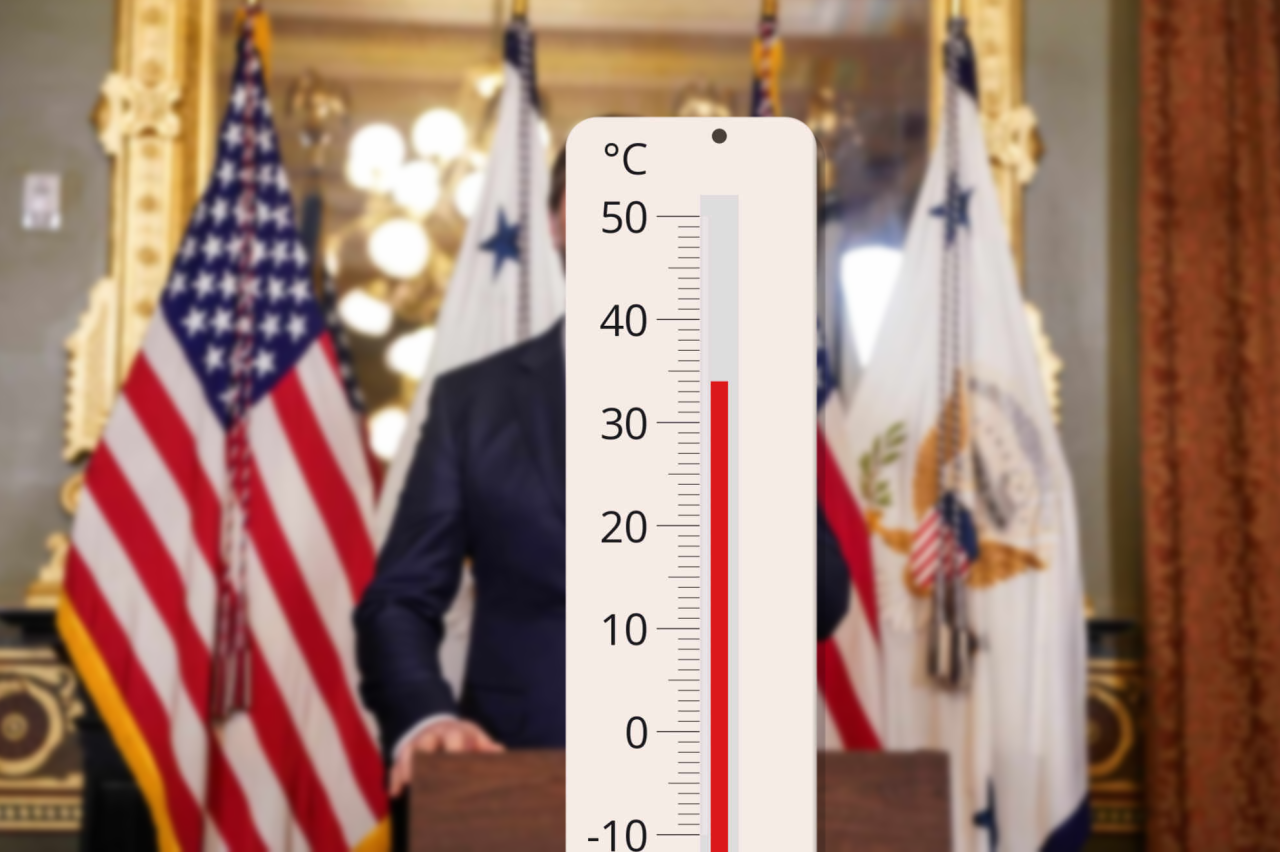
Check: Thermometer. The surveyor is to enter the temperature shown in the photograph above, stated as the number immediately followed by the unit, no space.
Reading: 34°C
